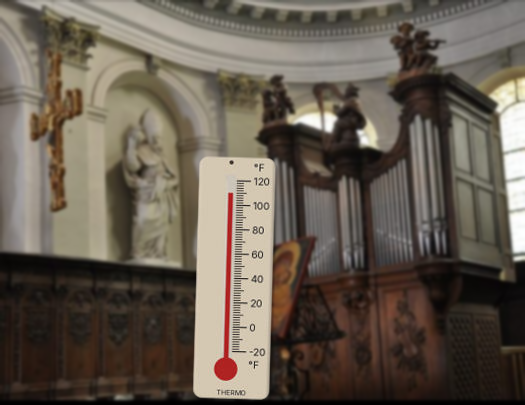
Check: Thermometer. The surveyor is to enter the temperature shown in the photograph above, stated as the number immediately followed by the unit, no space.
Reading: 110°F
